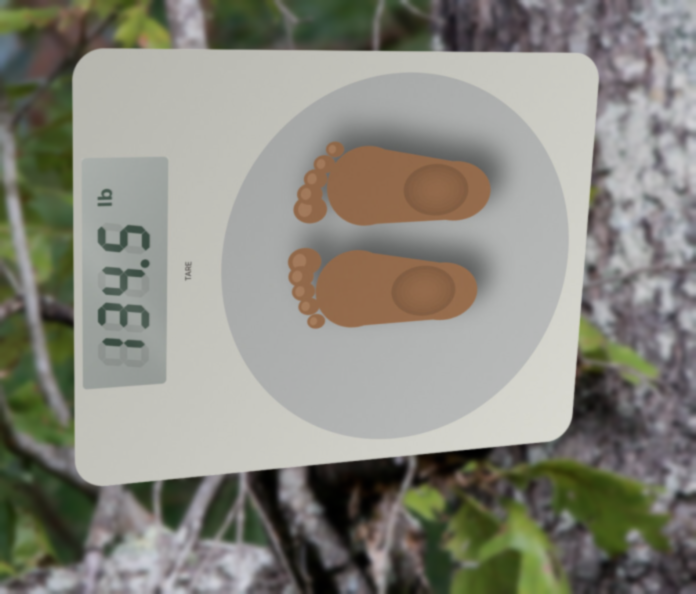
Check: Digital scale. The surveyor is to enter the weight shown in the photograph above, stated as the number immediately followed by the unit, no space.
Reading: 134.5lb
